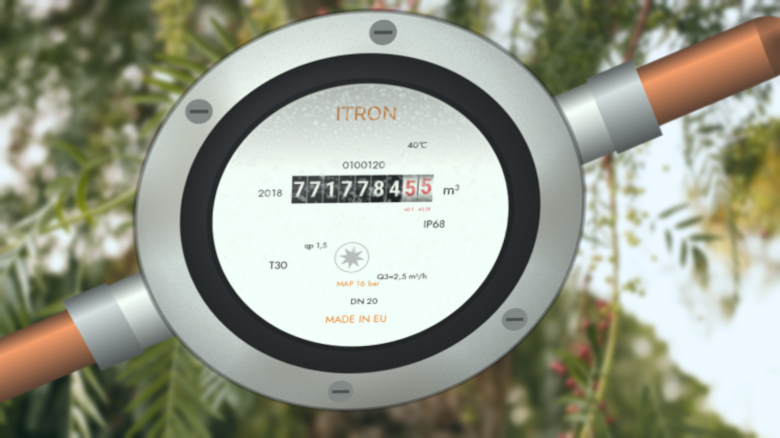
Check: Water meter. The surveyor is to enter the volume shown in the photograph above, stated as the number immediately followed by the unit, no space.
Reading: 7717784.55m³
